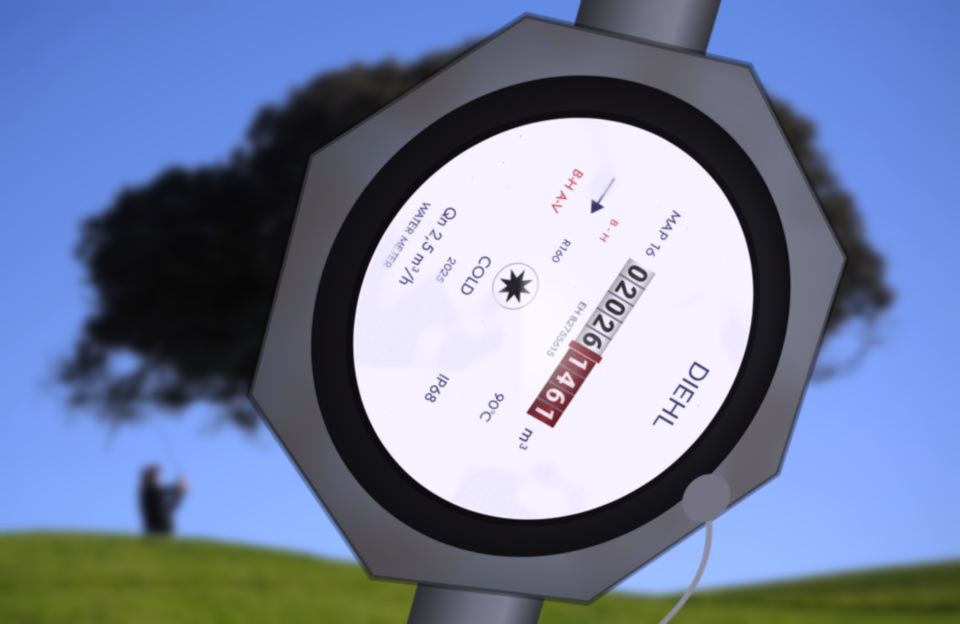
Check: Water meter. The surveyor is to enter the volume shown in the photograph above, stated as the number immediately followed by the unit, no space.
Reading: 2026.1461m³
